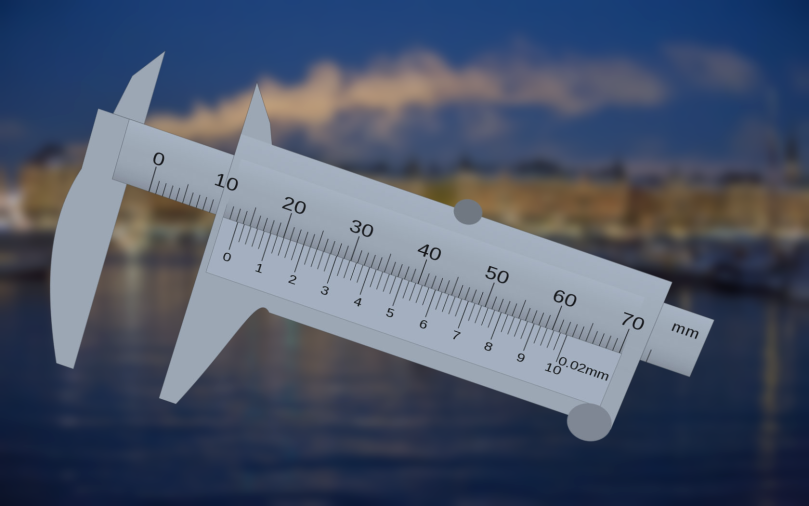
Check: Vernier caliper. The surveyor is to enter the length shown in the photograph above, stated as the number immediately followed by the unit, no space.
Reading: 13.2mm
